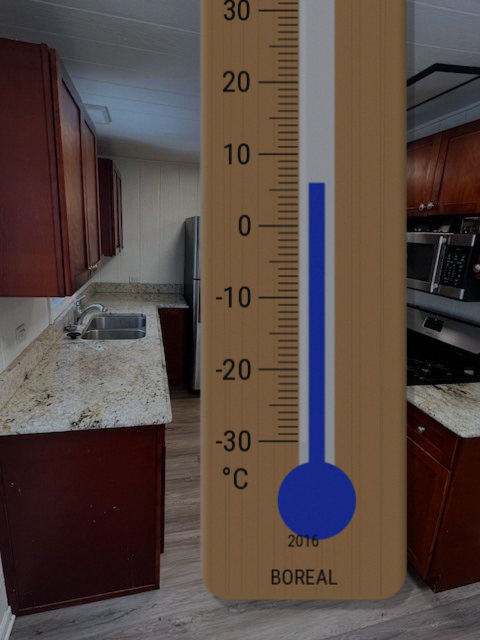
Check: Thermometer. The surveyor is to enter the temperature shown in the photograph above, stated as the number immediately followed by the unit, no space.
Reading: 6°C
